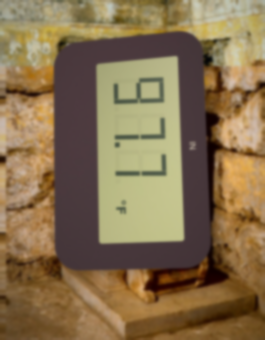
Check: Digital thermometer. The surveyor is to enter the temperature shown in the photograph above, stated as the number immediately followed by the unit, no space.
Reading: 97.7°F
